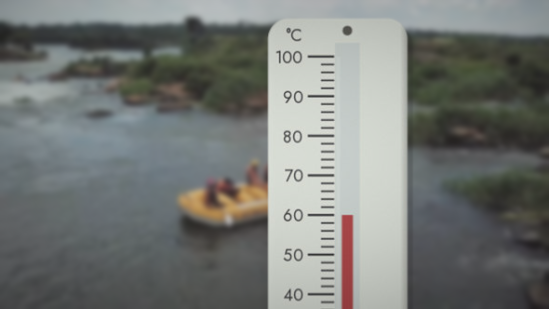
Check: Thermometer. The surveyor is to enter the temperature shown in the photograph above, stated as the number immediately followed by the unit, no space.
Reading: 60°C
